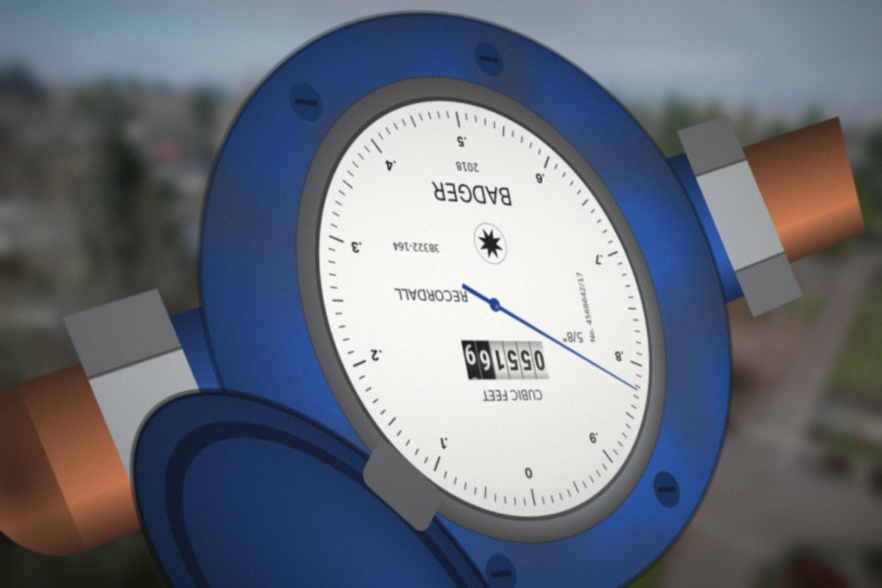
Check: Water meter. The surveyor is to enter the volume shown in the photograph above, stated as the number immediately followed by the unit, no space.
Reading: 55168.82ft³
